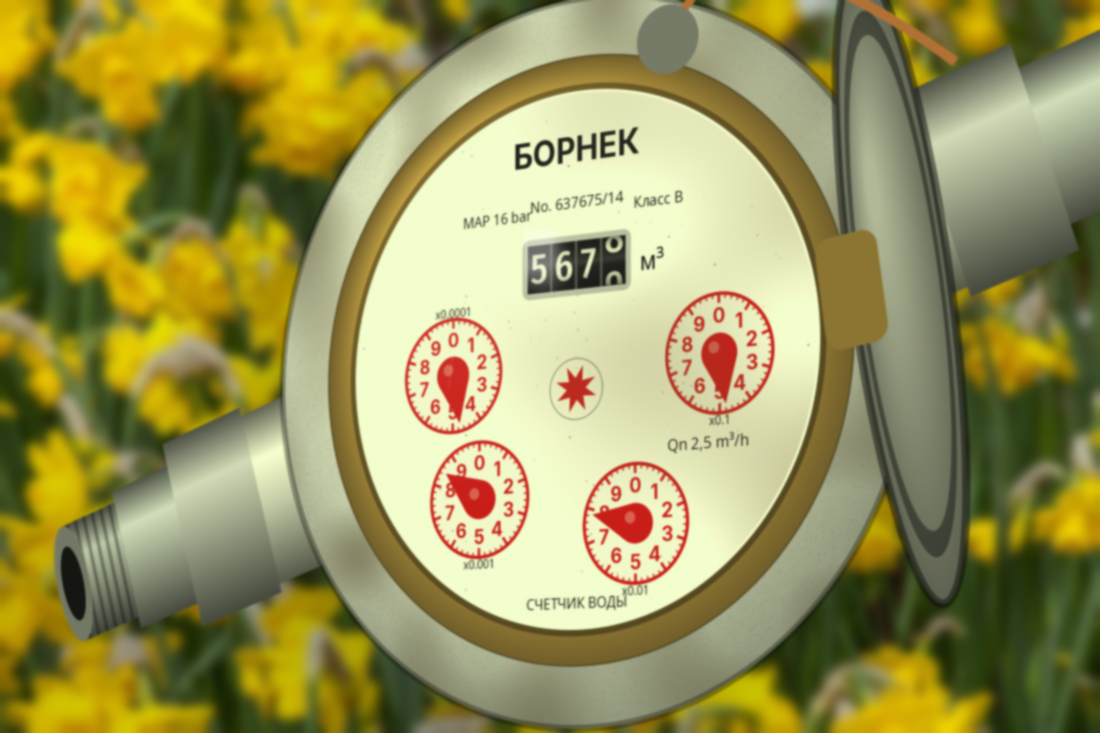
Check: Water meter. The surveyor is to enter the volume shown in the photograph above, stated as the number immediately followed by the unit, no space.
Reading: 5678.4784m³
